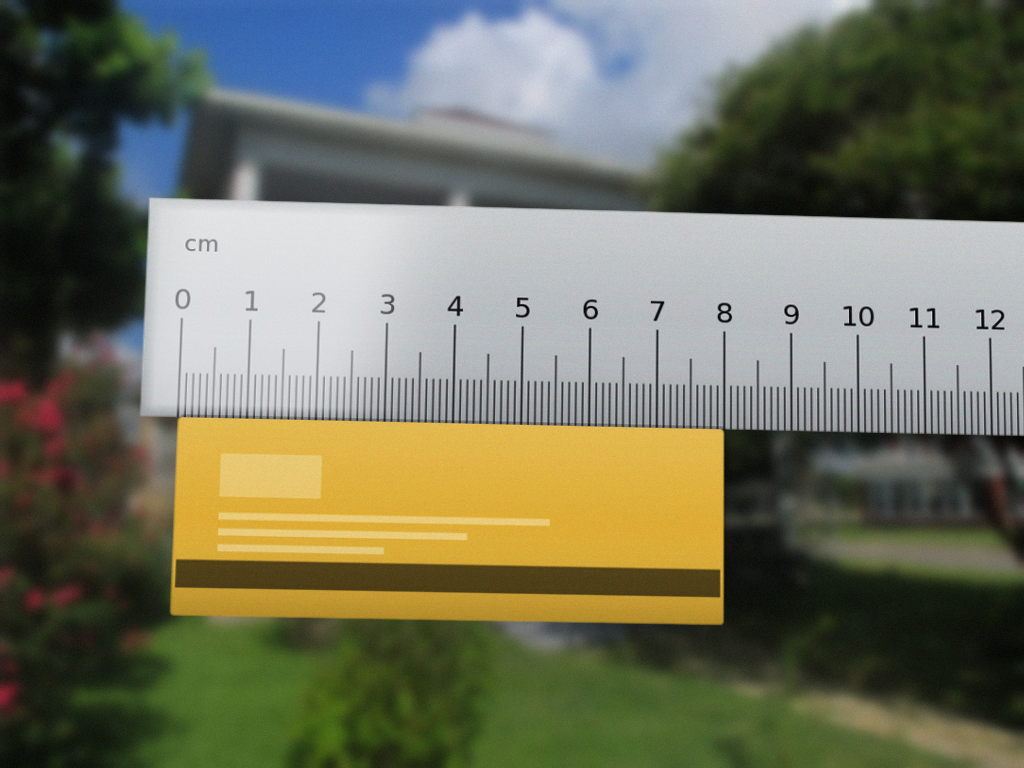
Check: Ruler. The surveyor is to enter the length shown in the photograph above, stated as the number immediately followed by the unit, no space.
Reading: 8cm
